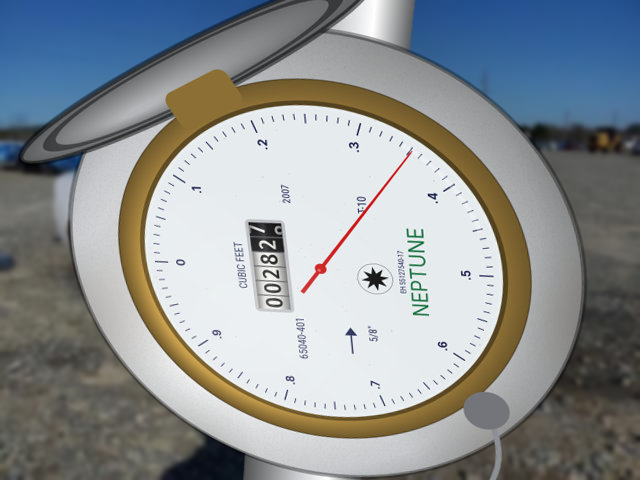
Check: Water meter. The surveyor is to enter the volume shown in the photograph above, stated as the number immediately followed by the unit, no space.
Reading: 2827.35ft³
